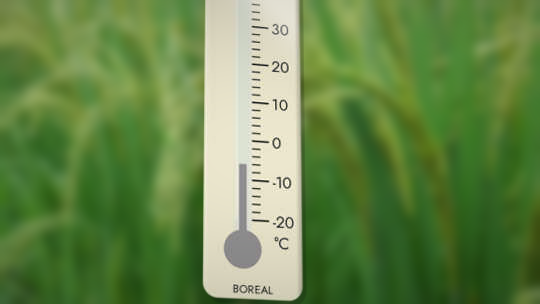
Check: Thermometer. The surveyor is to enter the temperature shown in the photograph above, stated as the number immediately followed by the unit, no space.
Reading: -6°C
